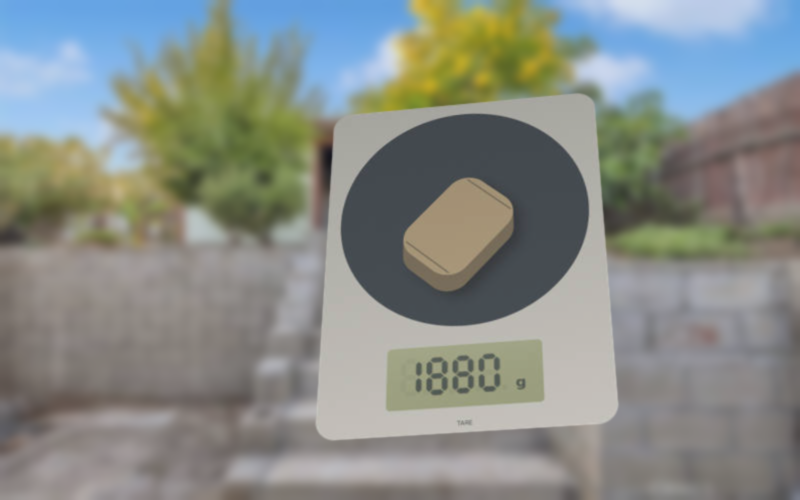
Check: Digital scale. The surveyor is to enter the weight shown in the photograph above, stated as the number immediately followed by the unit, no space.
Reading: 1880g
